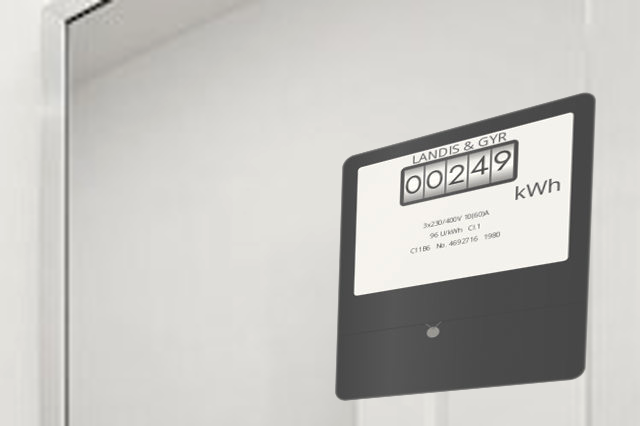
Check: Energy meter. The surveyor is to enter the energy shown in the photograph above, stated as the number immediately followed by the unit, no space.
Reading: 249kWh
